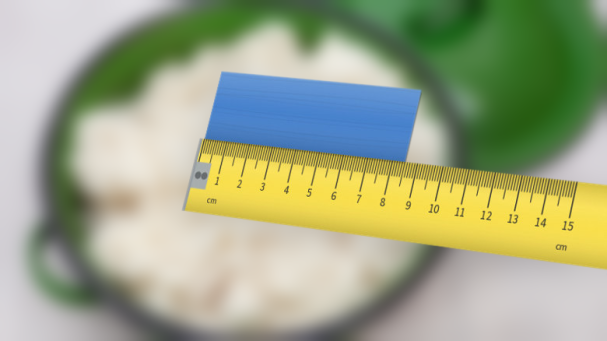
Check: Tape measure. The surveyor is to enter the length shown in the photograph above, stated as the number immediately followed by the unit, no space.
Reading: 8.5cm
